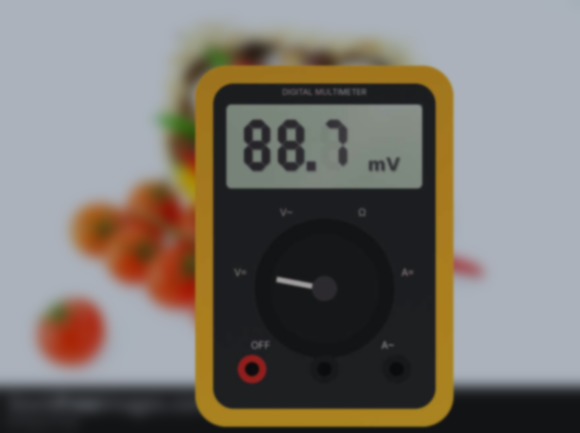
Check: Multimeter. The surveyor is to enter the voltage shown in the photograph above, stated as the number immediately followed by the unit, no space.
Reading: 88.7mV
